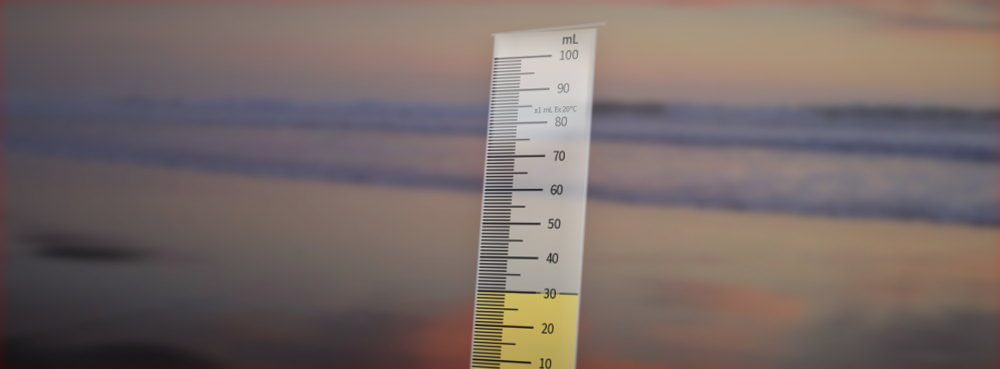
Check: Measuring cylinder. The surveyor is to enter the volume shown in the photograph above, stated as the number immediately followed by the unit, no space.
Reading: 30mL
